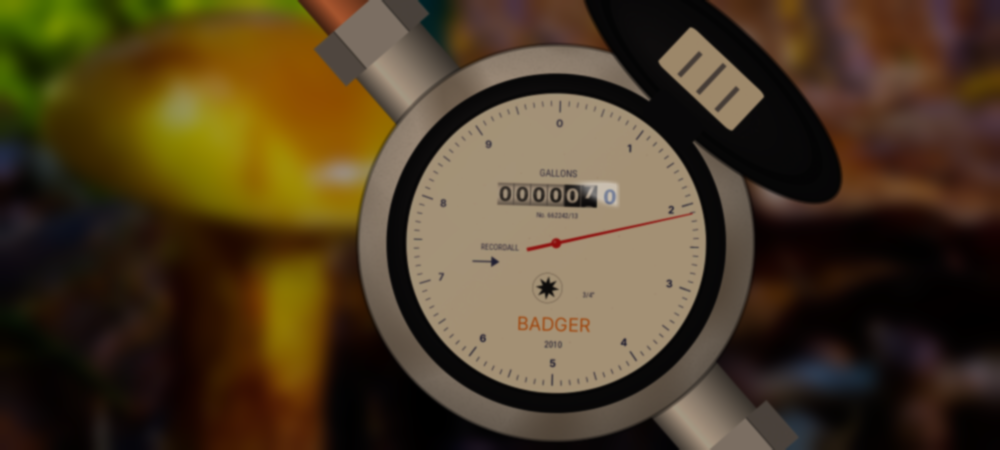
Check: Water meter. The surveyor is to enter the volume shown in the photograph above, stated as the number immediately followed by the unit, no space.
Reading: 72.1gal
